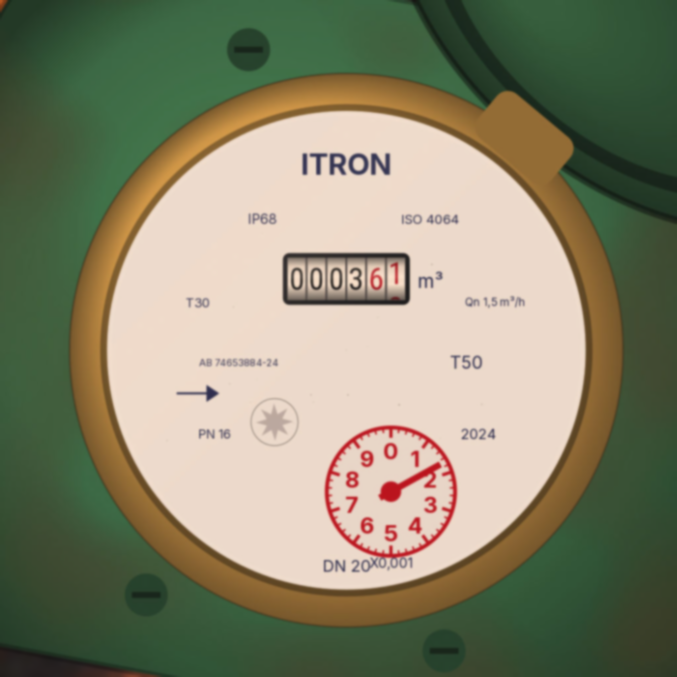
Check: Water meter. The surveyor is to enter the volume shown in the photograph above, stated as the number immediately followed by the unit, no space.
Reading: 3.611m³
